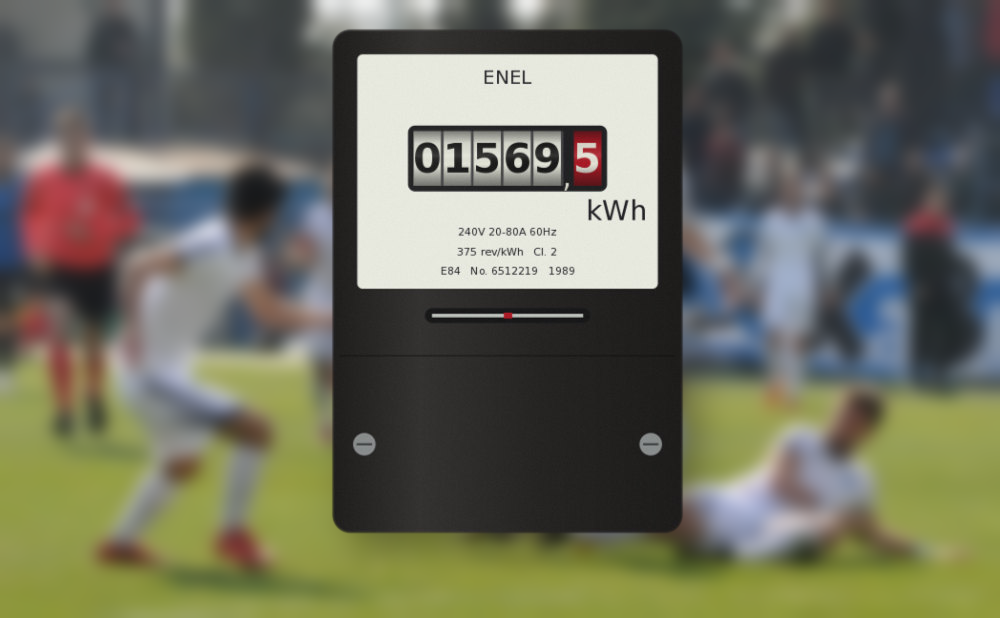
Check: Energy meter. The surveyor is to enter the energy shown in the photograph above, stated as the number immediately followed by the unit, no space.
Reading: 1569.5kWh
